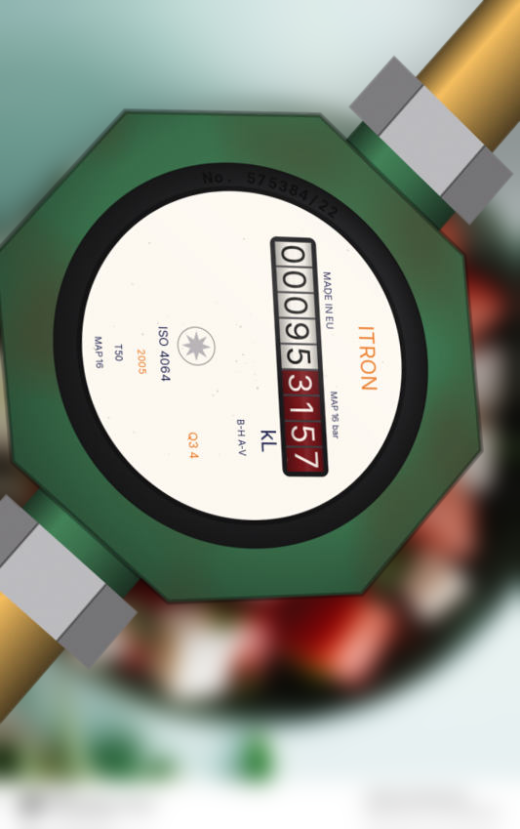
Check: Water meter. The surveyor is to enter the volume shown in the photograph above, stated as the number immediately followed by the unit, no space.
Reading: 95.3157kL
